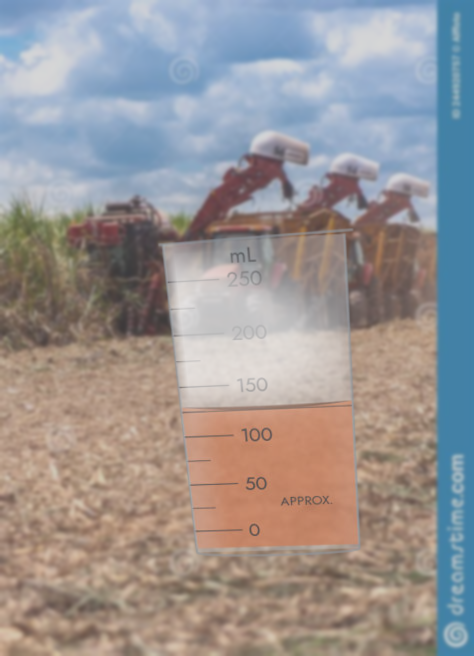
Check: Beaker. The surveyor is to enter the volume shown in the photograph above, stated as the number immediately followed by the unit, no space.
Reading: 125mL
